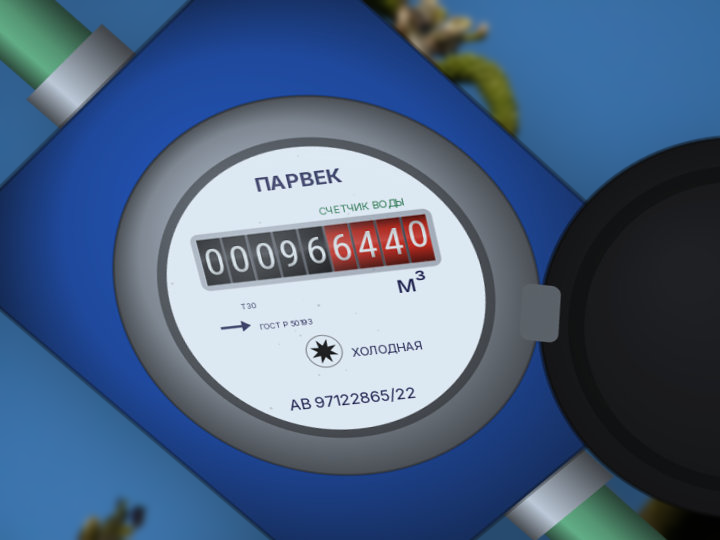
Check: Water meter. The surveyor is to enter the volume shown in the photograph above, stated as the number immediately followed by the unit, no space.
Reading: 96.6440m³
